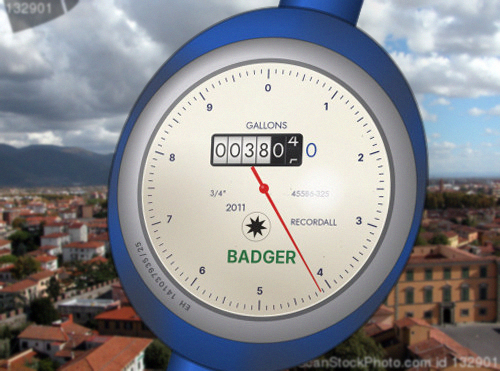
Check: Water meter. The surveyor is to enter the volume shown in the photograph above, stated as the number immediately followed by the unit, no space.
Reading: 38044.1gal
